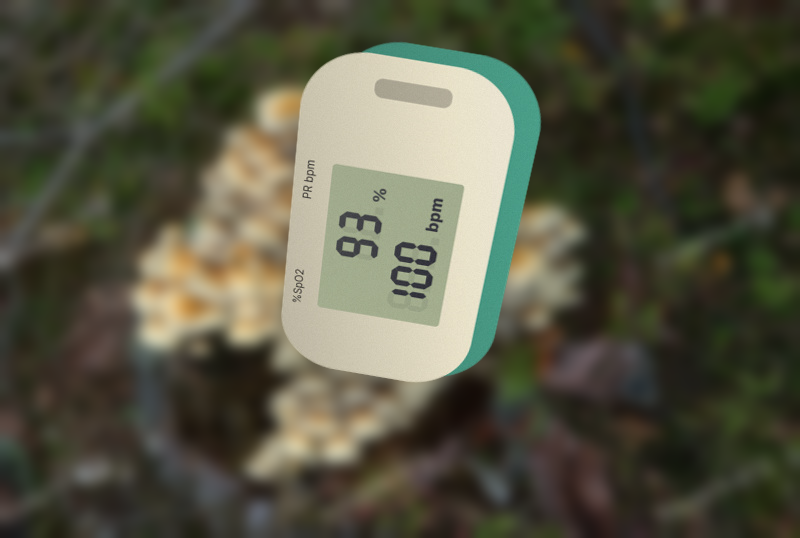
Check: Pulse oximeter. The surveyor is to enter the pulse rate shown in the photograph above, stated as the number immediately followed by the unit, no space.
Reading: 100bpm
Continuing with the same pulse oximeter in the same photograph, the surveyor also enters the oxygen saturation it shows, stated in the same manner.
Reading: 93%
